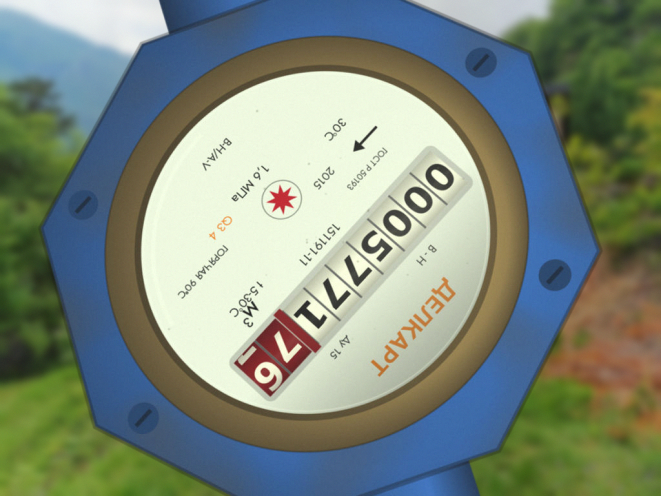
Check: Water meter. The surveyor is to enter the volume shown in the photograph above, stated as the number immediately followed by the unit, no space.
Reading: 5771.76m³
